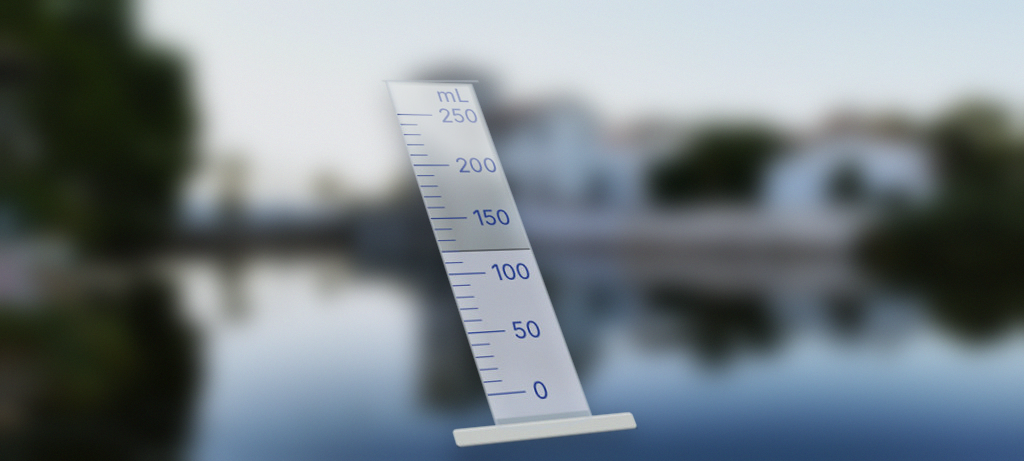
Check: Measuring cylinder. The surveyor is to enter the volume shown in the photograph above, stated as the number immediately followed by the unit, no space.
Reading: 120mL
